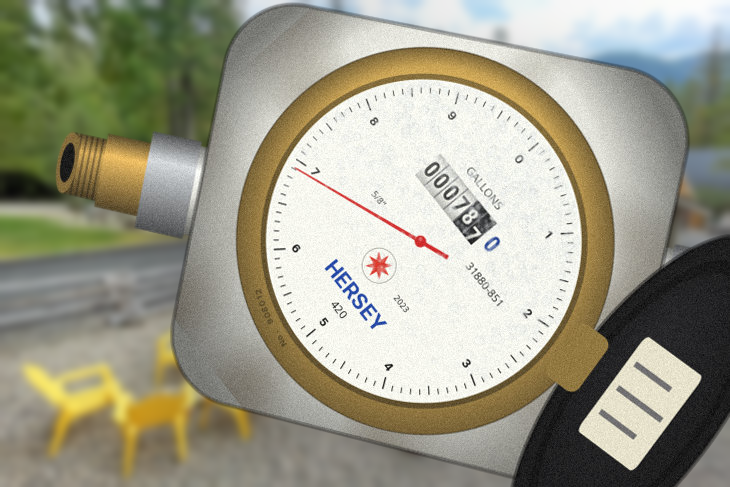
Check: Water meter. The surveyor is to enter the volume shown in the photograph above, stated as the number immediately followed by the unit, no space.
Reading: 7866.9gal
